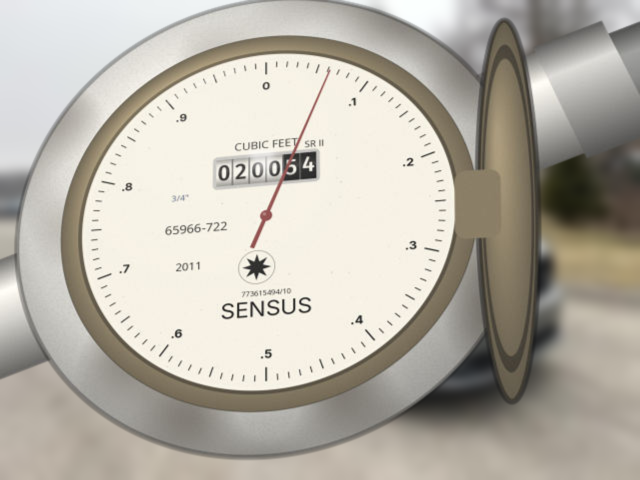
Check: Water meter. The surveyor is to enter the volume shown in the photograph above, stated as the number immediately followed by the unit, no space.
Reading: 20054.06ft³
